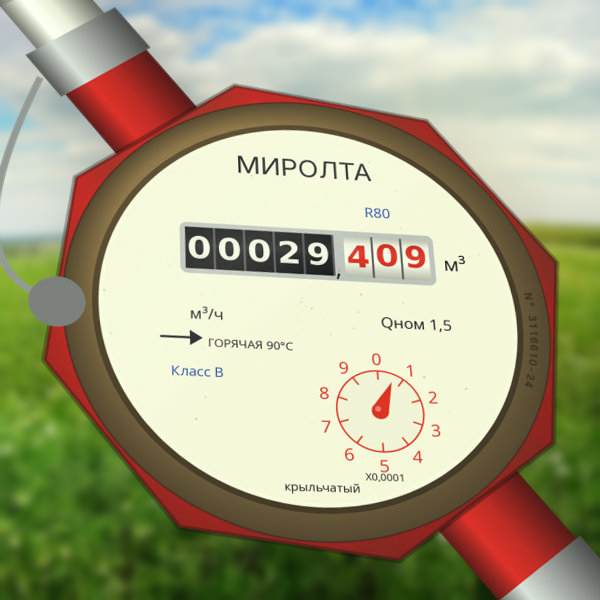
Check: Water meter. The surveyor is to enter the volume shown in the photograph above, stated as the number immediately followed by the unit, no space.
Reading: 29.4090m³
